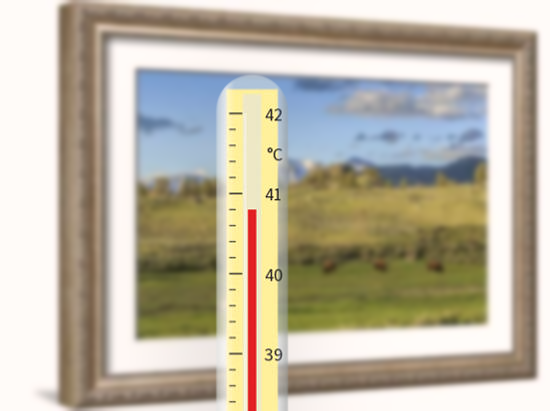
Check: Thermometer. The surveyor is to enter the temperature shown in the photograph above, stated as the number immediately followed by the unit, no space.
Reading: 40.8°C
